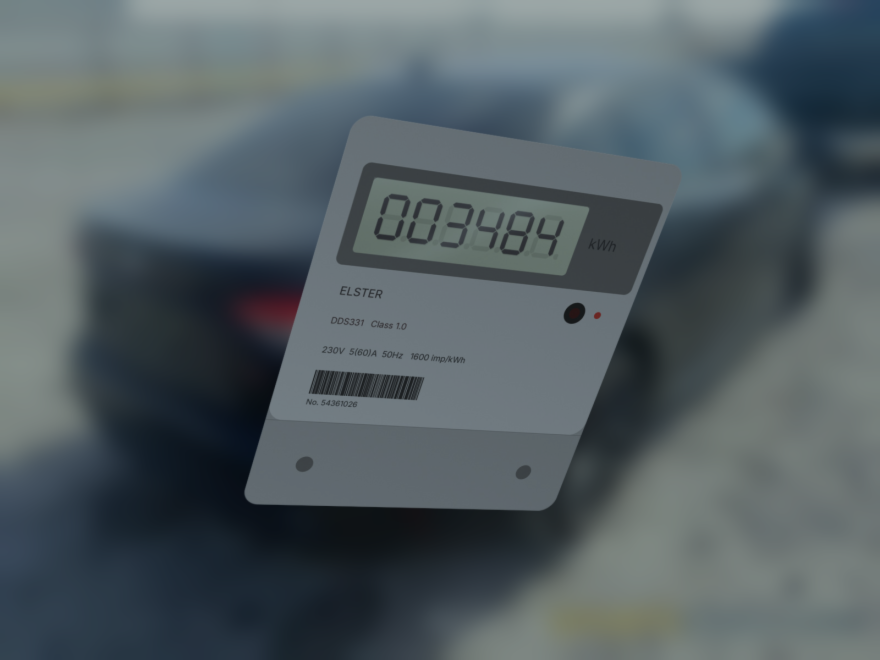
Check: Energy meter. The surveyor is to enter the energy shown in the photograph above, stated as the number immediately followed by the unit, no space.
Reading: 3484kWh
